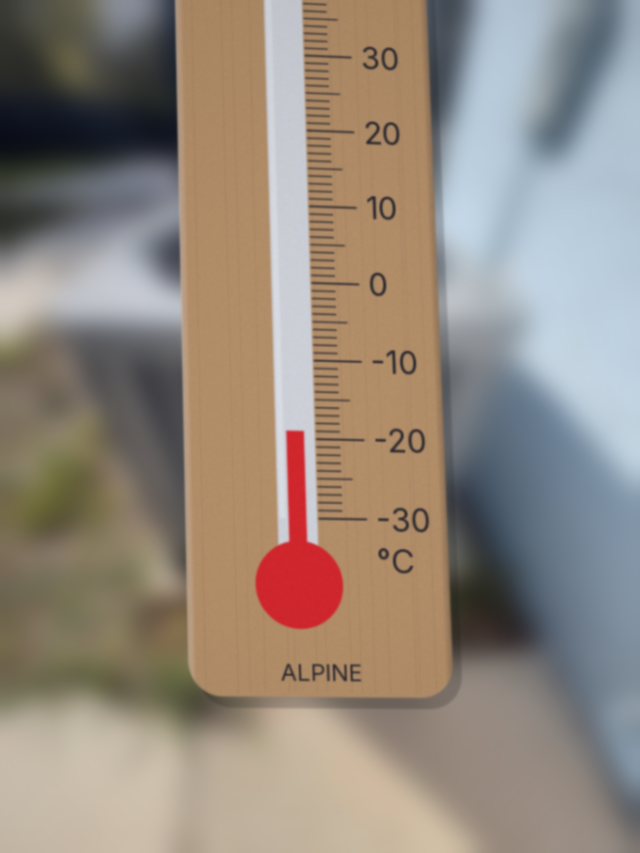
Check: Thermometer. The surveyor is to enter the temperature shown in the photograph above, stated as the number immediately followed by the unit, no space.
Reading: -19°C
